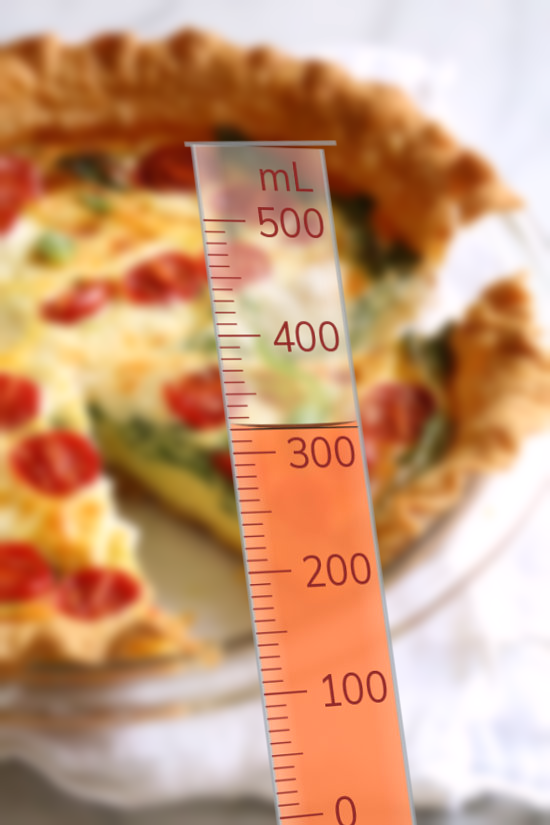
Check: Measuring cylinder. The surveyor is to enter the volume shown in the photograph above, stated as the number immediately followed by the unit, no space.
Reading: 320mL
